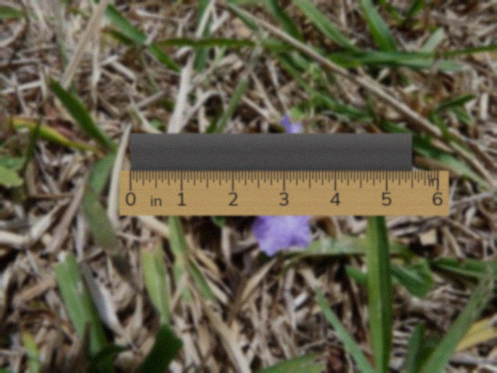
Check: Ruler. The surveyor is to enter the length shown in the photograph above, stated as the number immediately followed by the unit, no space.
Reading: 5.5in
